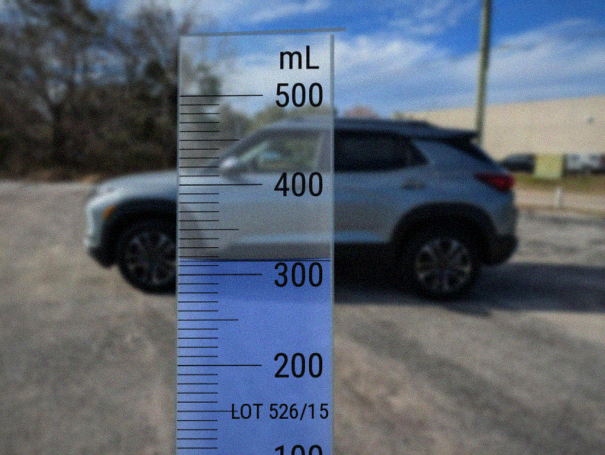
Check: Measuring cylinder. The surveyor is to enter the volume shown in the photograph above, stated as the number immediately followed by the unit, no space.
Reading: 315mL
